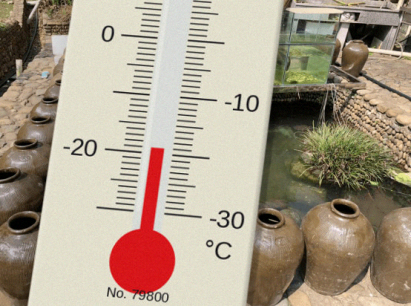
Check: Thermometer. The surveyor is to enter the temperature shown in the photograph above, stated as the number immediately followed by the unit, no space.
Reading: -19°C
